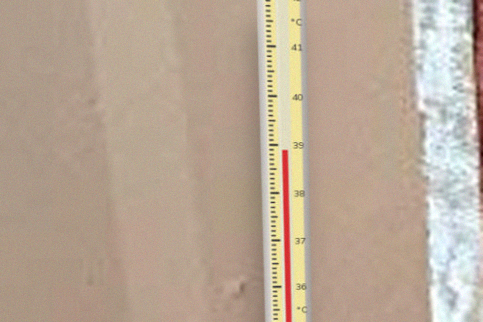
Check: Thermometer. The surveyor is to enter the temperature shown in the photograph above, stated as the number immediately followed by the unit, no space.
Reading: 38.9°C
